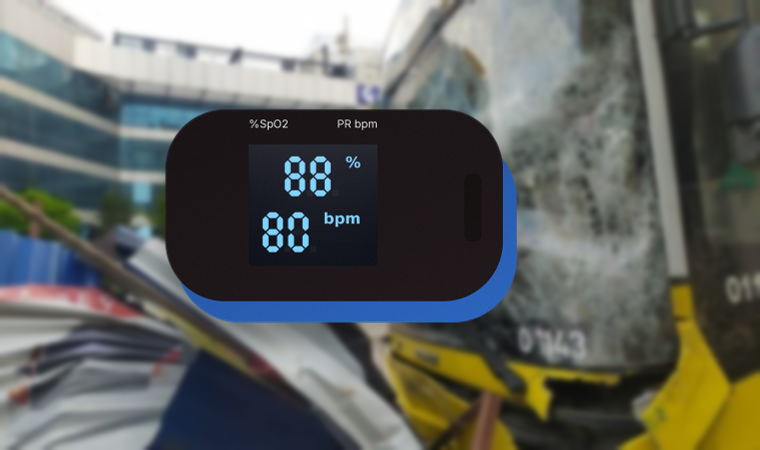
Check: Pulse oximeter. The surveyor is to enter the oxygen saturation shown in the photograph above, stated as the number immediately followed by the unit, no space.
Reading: 88%
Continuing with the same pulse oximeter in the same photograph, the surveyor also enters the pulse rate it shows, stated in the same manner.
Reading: 80bpm
